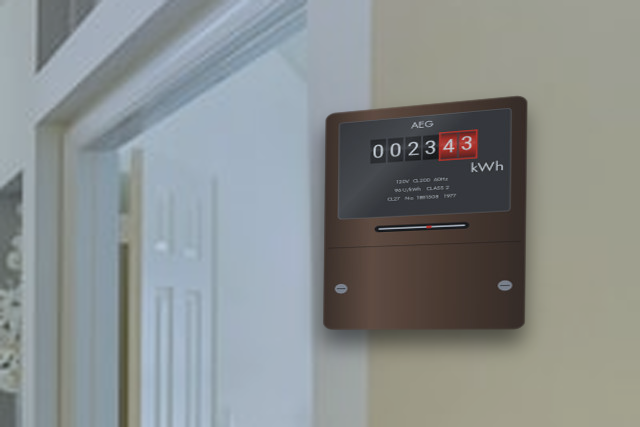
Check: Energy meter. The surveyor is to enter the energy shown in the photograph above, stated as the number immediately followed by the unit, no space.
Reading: 23.43kWh
